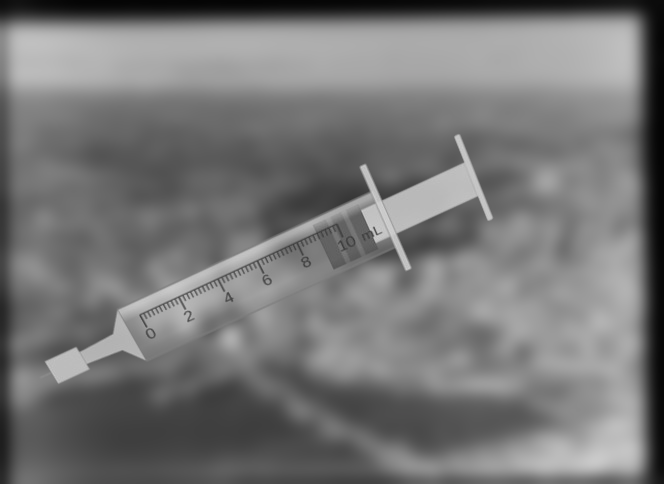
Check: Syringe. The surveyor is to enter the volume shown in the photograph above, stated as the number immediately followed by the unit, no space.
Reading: 9mL
